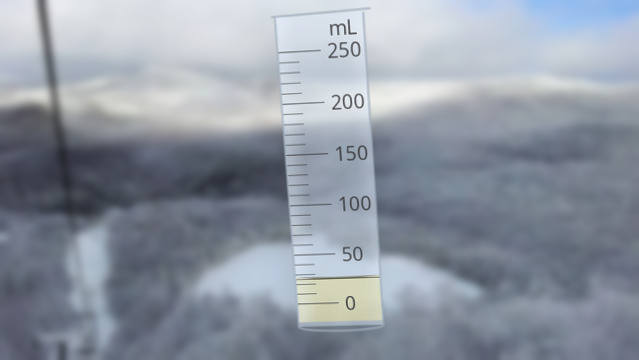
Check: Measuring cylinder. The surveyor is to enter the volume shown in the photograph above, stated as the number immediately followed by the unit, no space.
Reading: 25mL
